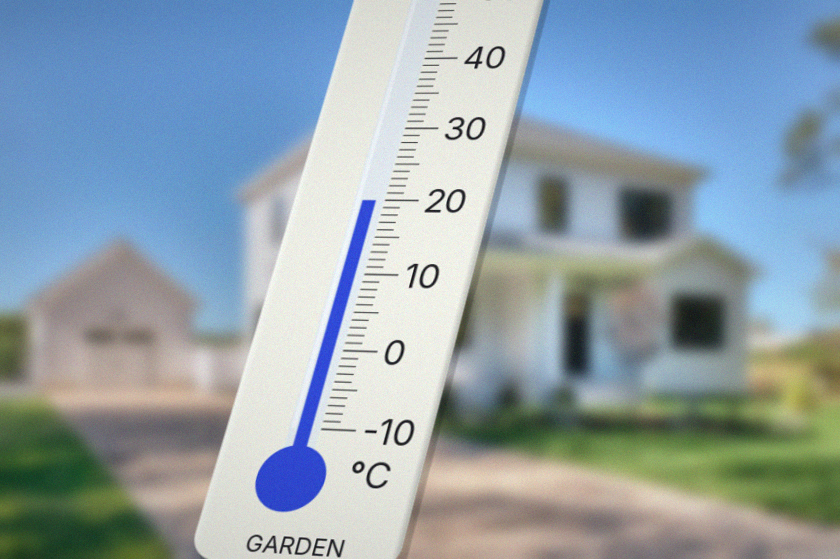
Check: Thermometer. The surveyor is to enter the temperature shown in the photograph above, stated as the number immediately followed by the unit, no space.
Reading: 20°C
